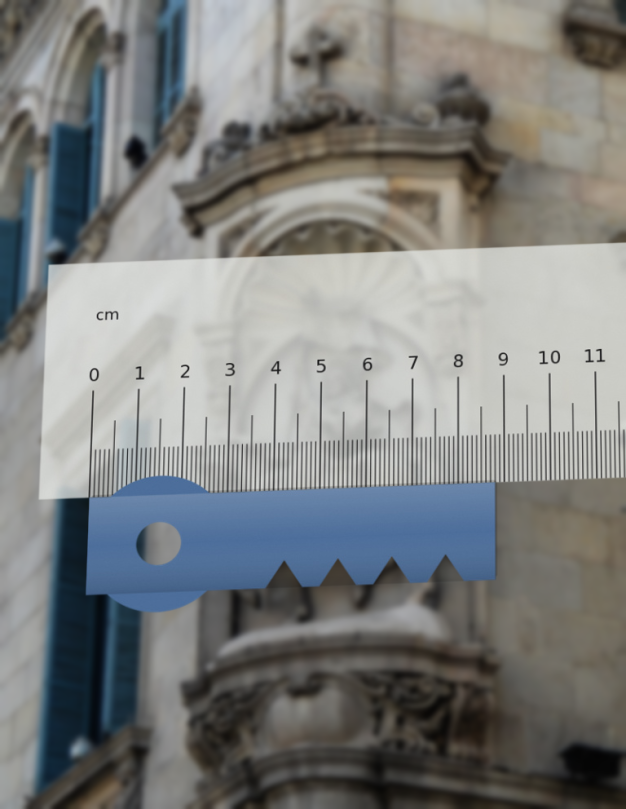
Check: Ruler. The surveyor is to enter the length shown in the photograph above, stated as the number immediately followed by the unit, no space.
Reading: 8.8cm
